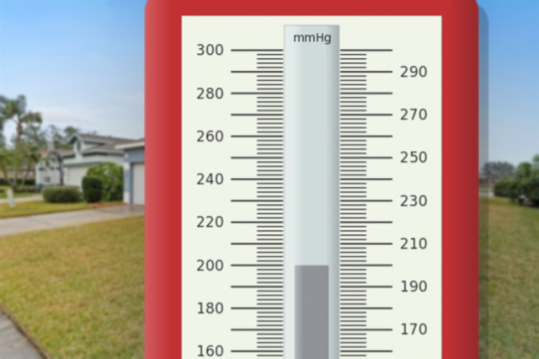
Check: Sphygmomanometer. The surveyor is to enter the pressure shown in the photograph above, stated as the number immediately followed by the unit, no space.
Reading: 200mmHg
